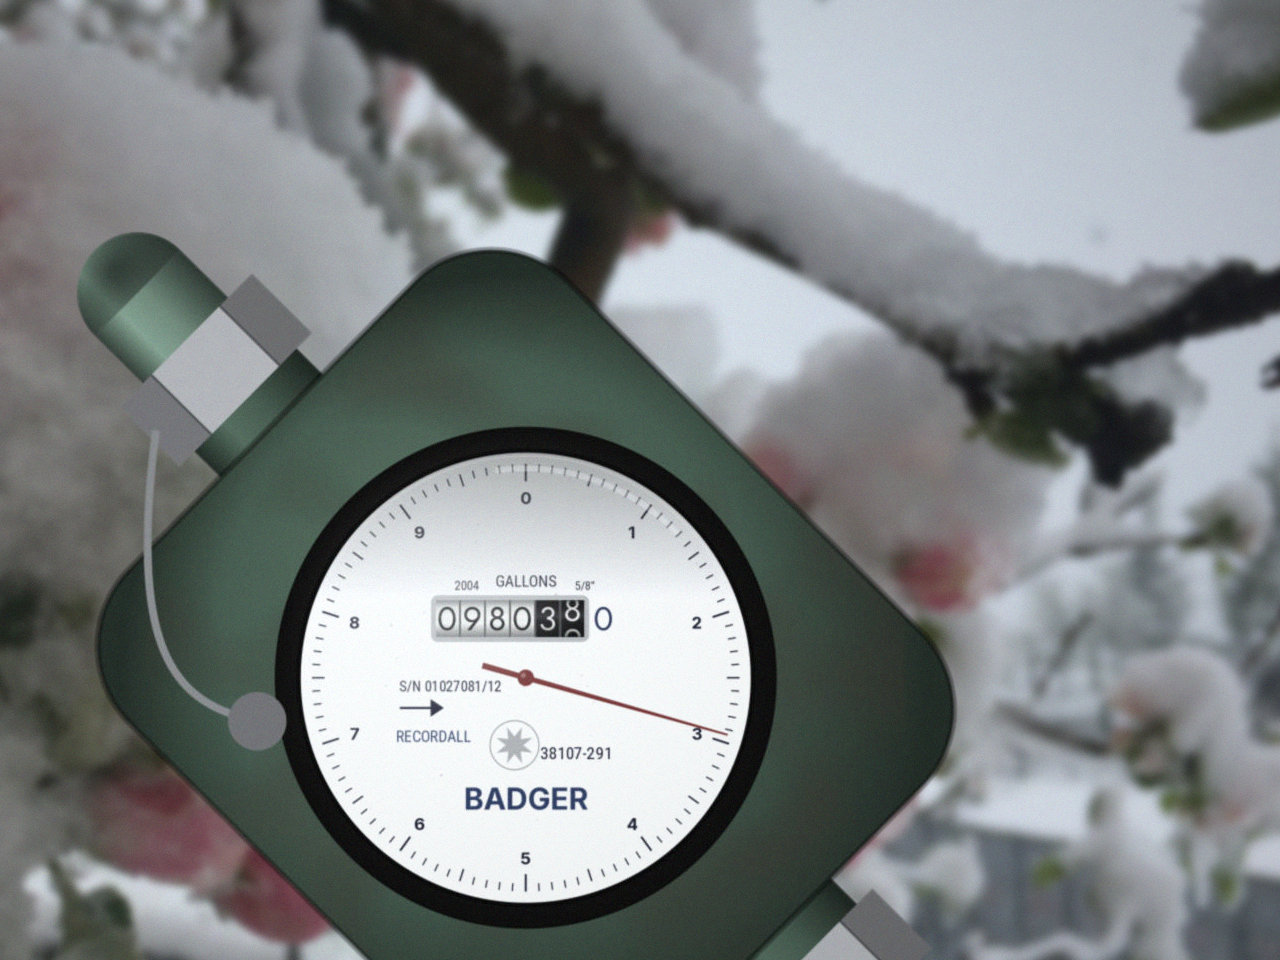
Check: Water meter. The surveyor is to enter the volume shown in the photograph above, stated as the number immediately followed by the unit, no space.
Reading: 980382.9gal
